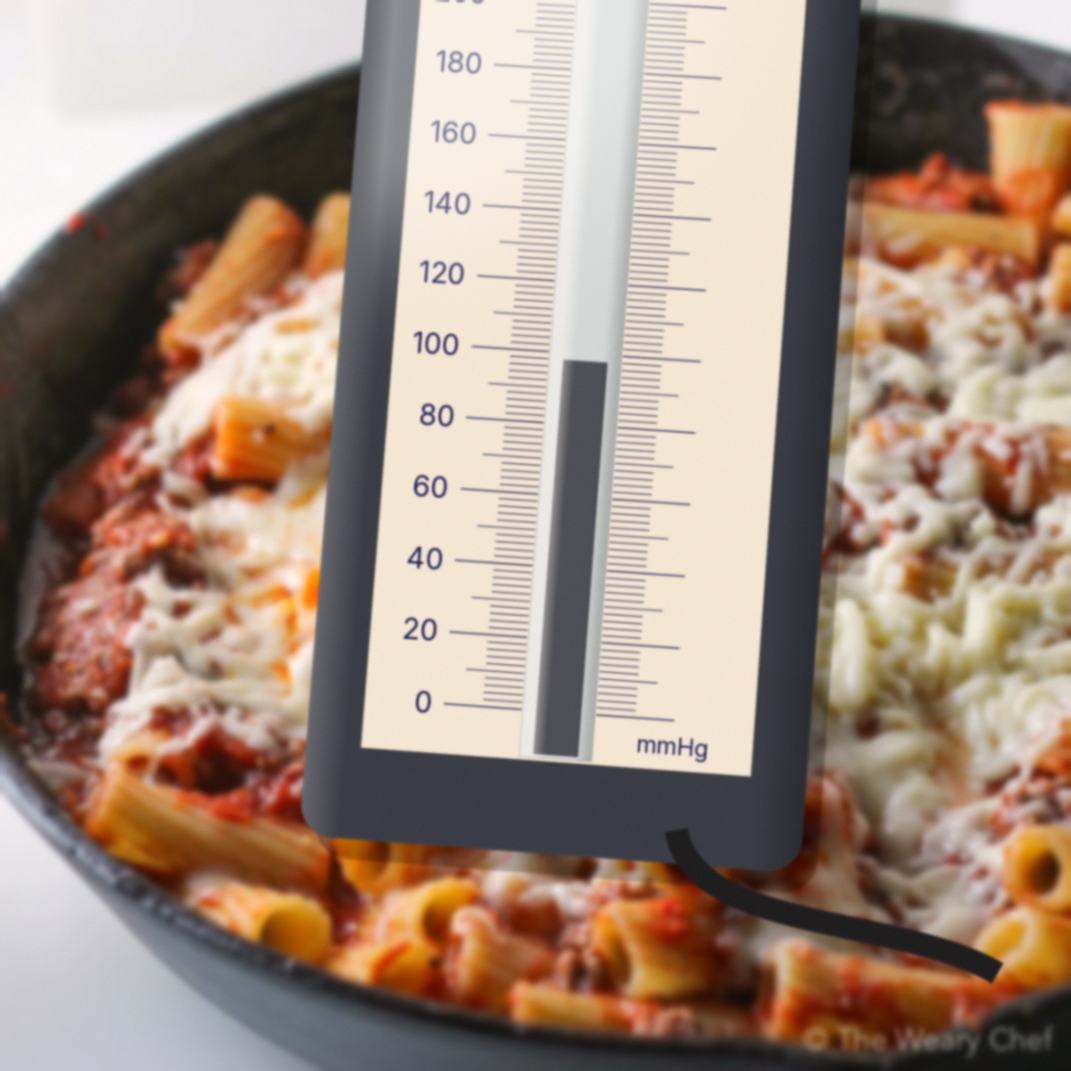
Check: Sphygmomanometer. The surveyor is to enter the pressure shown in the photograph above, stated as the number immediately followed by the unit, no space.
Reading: 98mmHg
